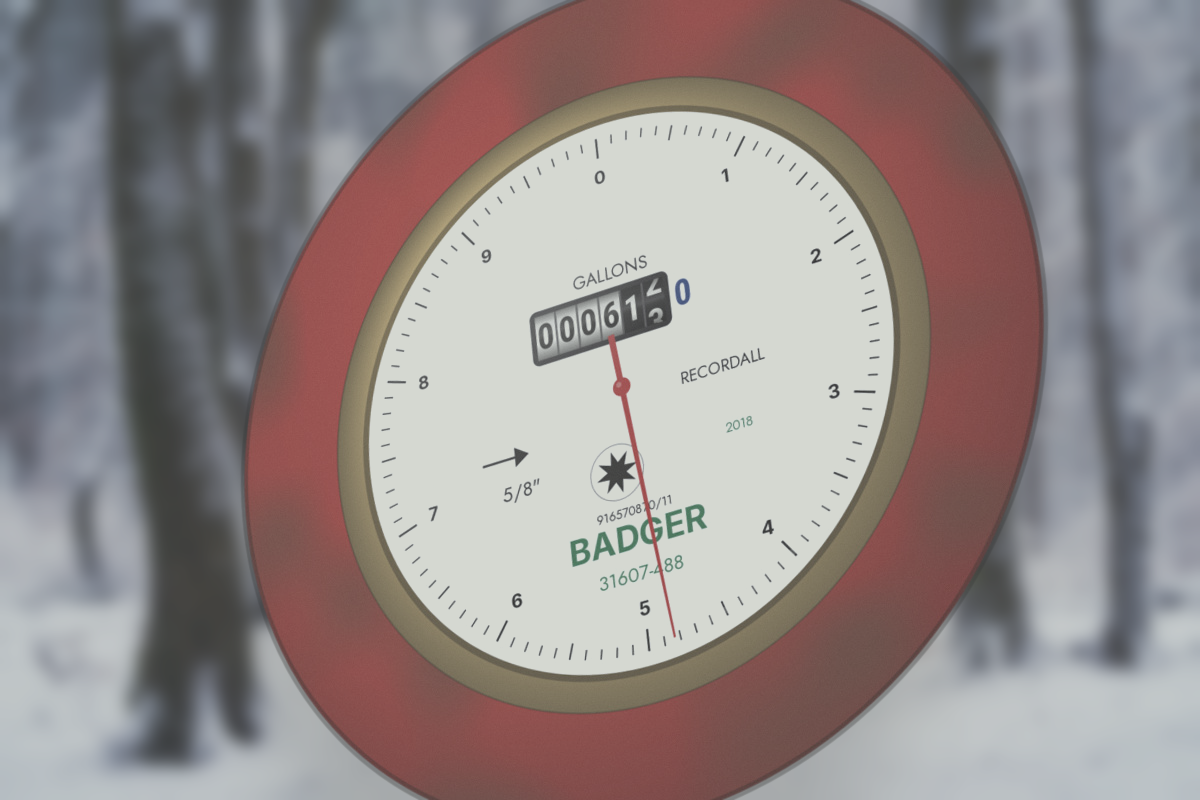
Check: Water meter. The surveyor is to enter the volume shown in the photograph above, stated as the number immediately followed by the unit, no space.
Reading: 6124.8gal
